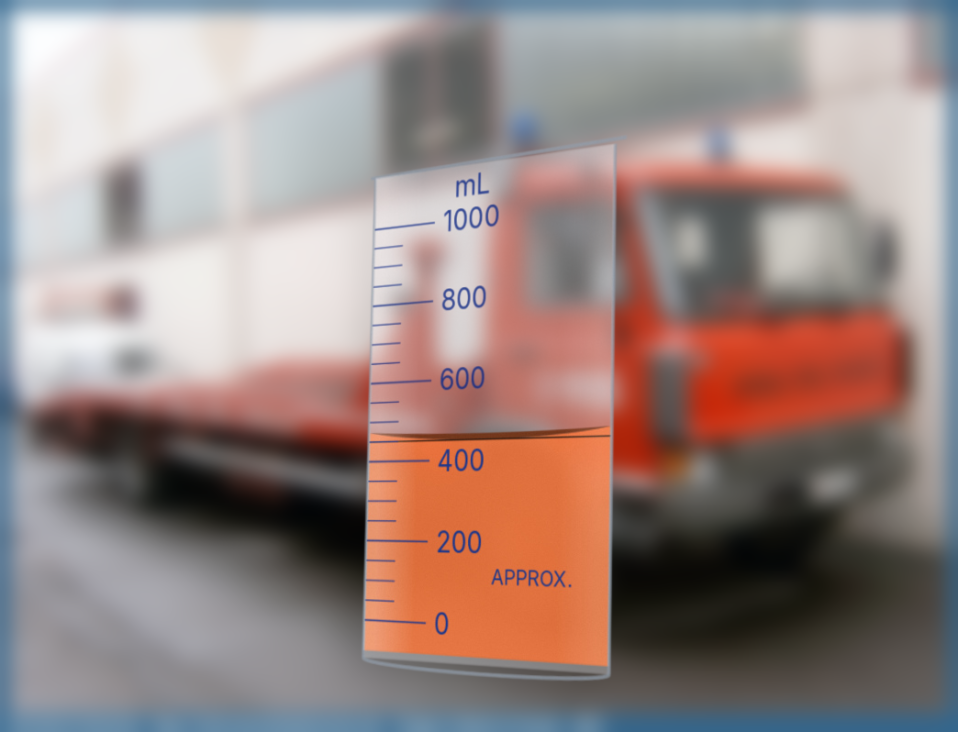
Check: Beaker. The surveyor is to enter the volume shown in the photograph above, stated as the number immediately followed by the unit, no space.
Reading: 450mL
